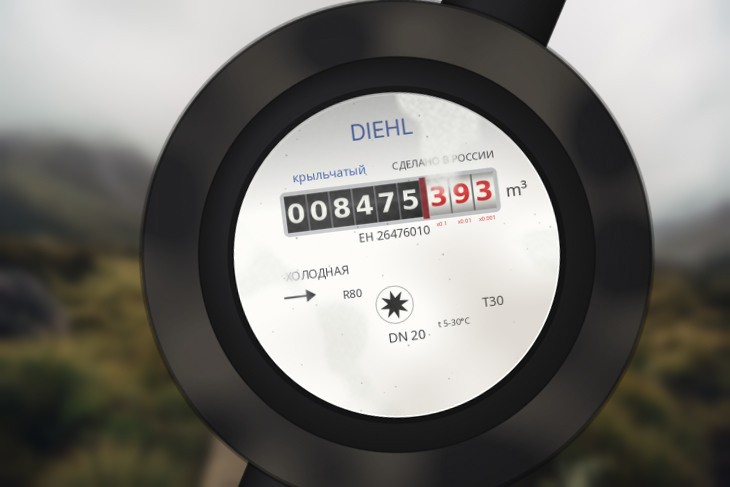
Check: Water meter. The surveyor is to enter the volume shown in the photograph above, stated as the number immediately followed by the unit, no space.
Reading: 8475.393m³
